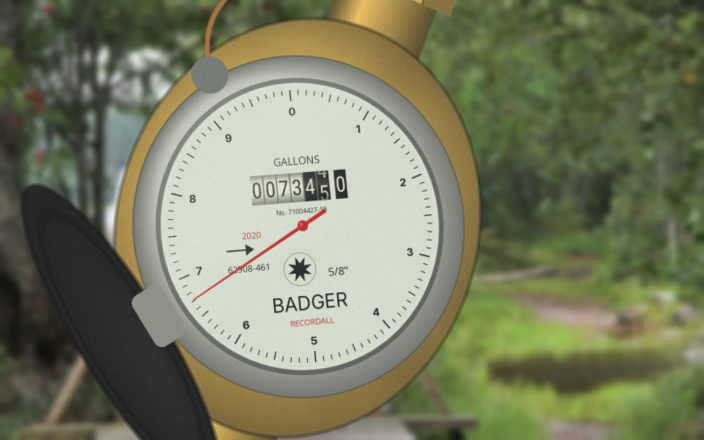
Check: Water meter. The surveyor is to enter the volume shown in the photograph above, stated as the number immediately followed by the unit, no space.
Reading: 73446.7gal
